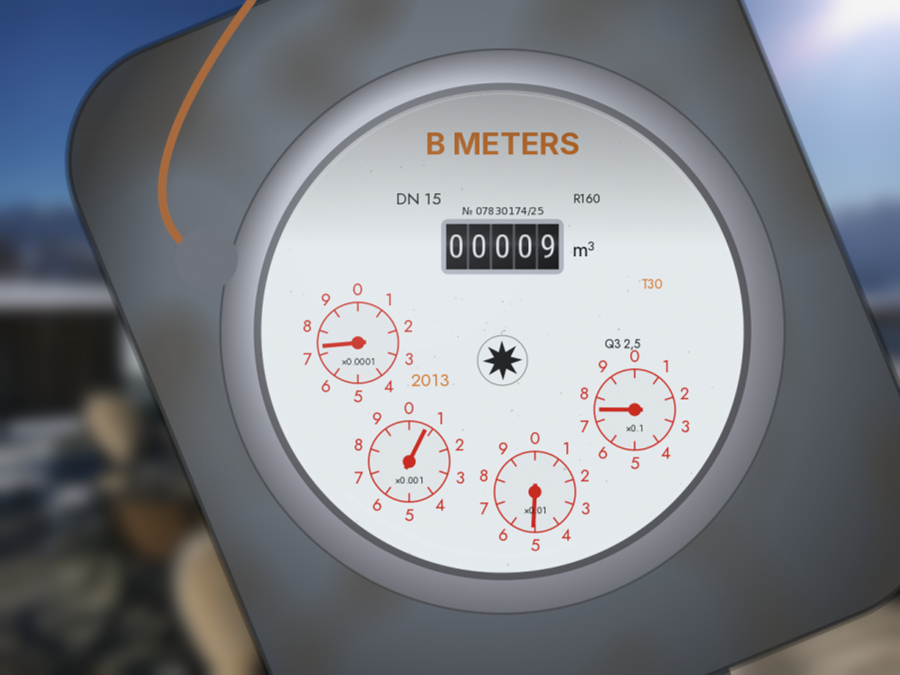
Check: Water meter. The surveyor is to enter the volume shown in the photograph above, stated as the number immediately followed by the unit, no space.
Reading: 9.7507m³
